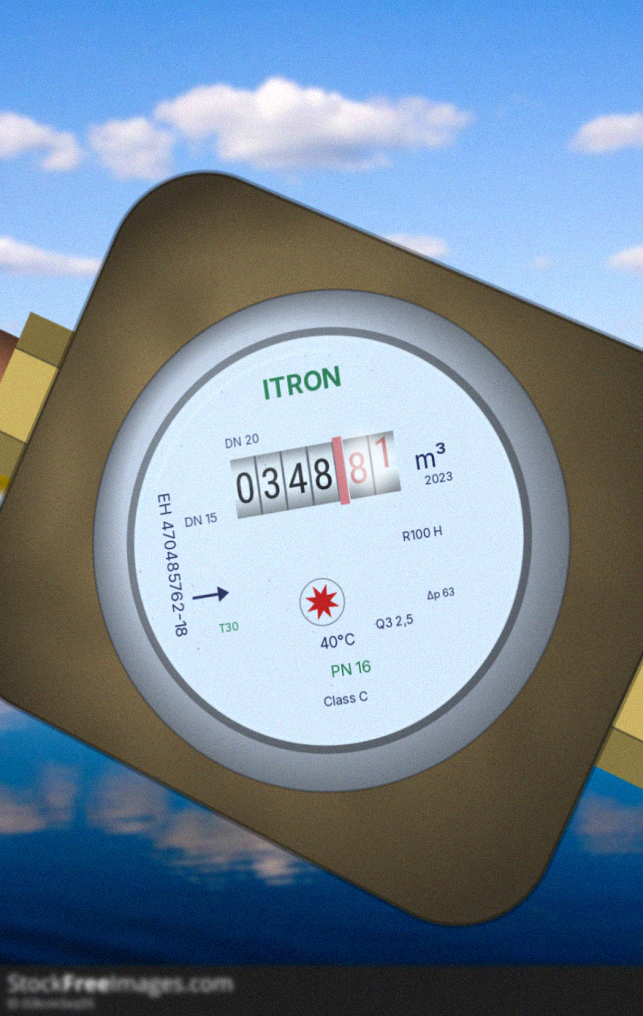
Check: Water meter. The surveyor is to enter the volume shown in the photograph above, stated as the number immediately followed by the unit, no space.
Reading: 348.81m³
